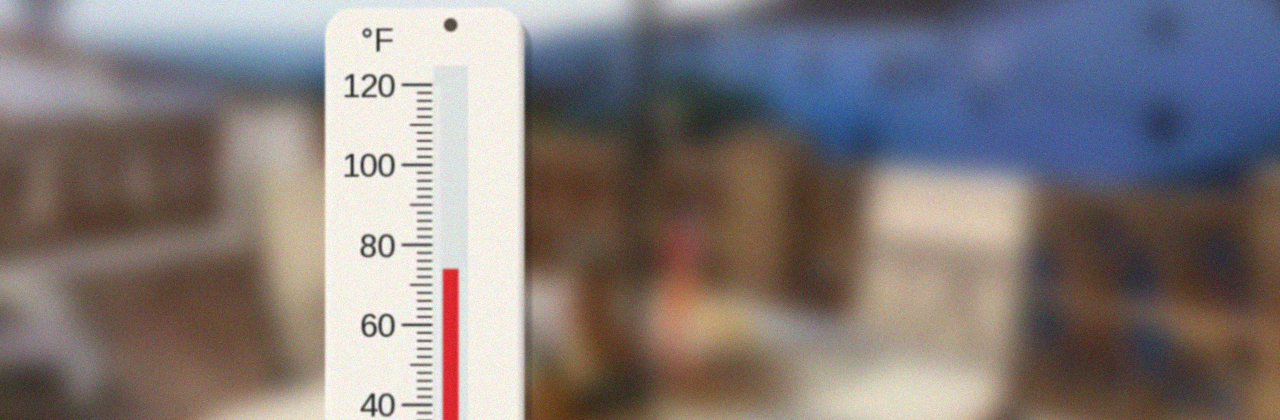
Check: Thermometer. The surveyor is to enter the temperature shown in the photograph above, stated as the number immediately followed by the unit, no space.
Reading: 74°F
